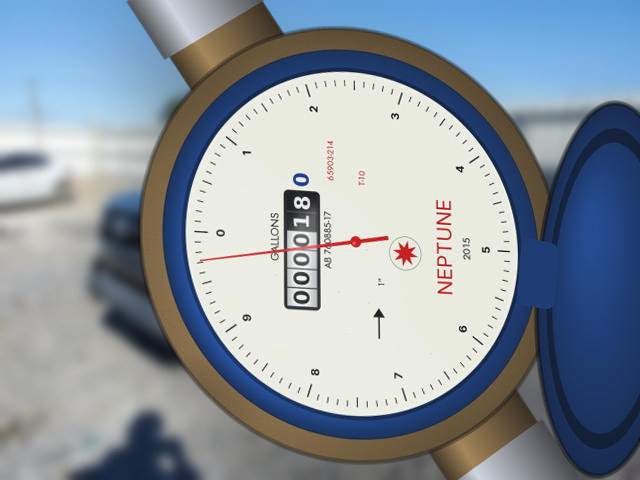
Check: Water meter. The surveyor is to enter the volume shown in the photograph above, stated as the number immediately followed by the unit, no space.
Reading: 179.7gal
